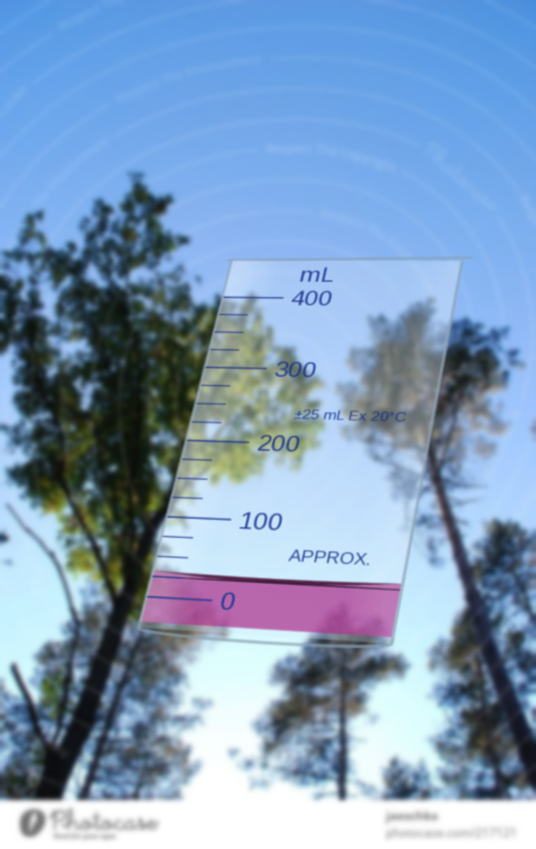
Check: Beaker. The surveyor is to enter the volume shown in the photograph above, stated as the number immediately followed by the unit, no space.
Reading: 25mL
